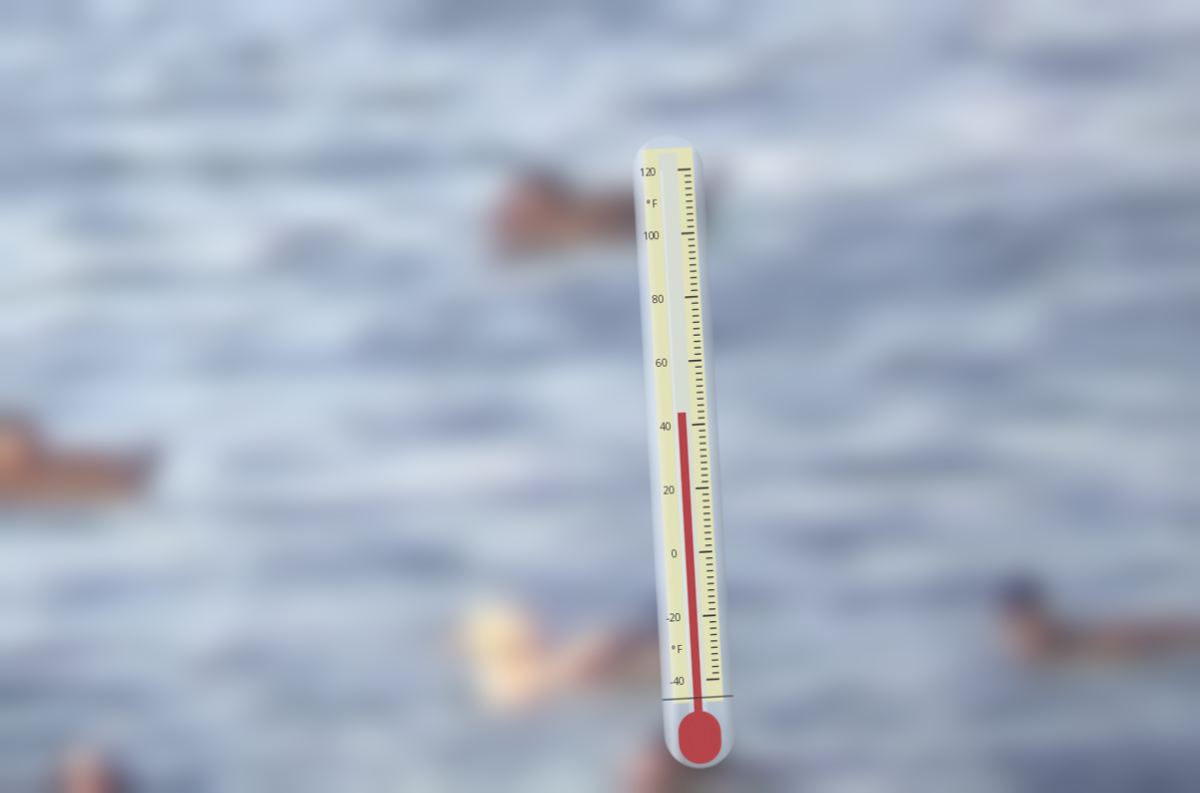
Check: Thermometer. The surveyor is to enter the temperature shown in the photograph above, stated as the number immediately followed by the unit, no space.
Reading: 44°F
